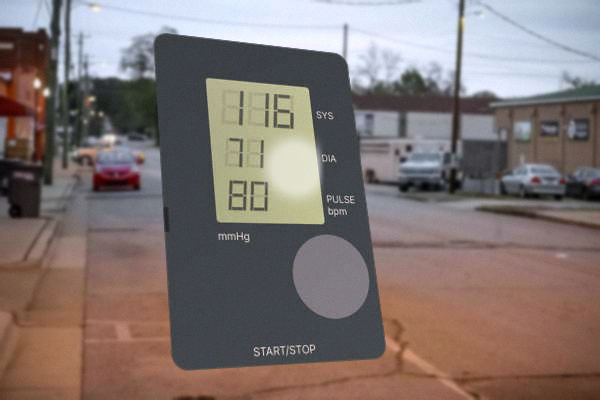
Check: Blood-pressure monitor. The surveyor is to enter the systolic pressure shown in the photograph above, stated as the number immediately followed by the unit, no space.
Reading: 116mmHg
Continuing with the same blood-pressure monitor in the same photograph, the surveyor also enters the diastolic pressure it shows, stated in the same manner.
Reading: 71mmHg
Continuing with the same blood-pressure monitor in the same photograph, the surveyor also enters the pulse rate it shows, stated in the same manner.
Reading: 80bpm
